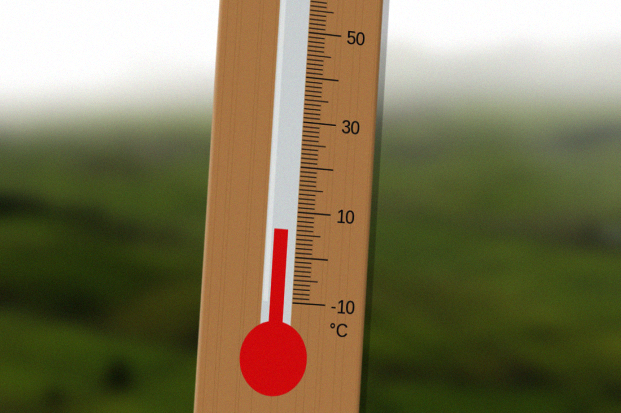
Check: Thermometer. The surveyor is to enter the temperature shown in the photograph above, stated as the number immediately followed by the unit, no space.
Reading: 6°C
